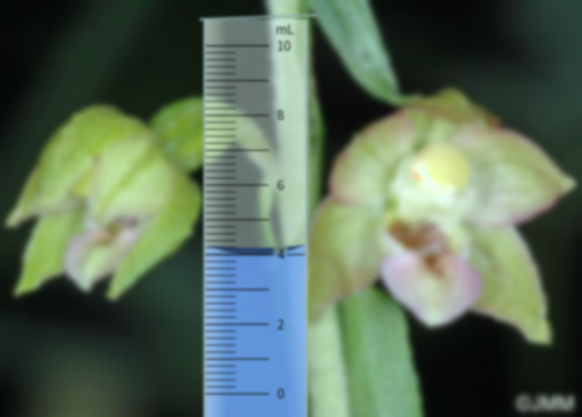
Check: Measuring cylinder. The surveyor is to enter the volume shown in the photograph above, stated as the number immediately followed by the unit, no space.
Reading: 4mL
